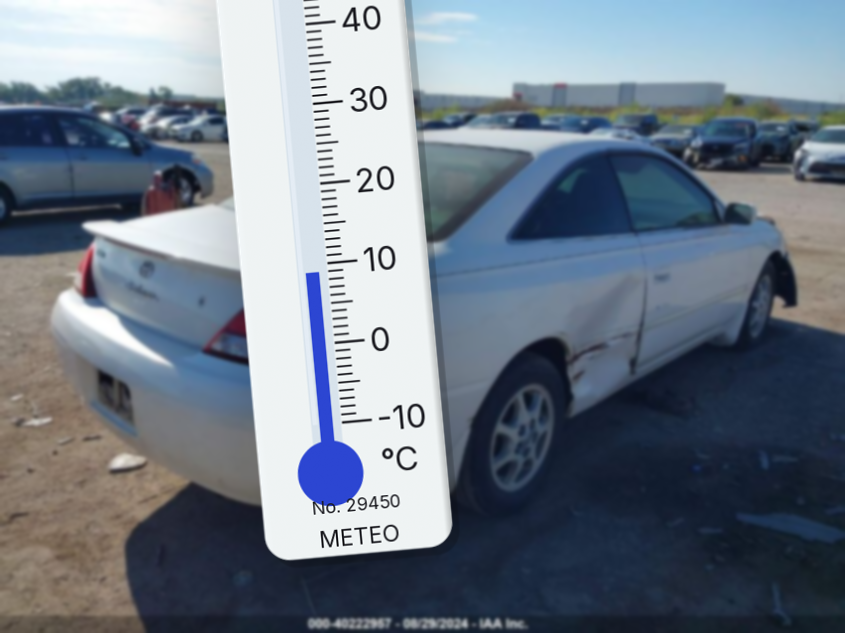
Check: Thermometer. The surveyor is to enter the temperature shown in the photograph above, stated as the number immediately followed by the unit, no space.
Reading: 9°C
